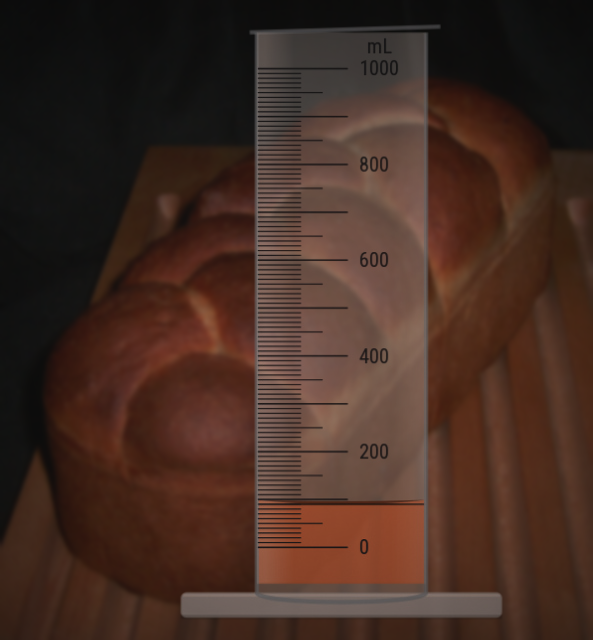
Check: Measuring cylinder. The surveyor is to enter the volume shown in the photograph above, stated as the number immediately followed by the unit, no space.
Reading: 90mL
